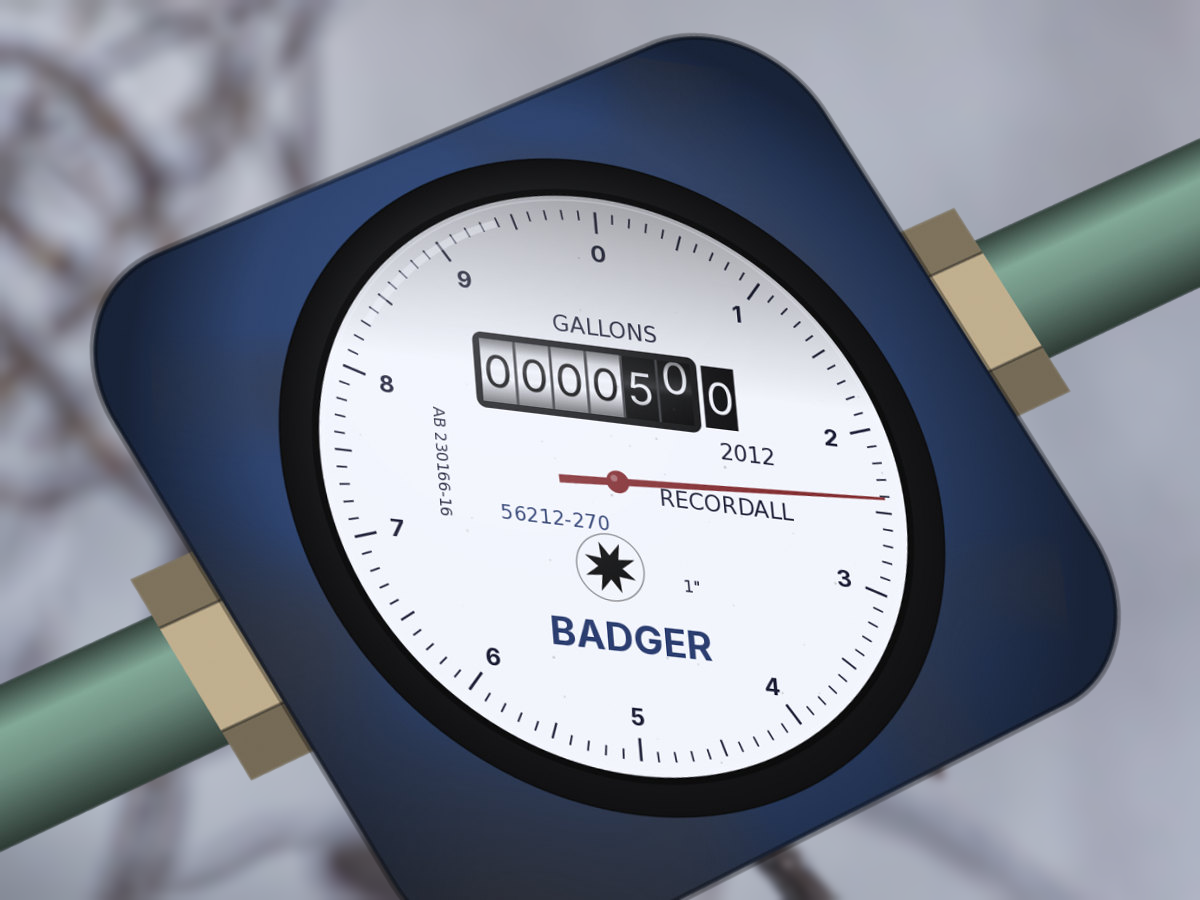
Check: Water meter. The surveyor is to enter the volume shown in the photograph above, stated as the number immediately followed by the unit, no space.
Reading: 502.4gal
